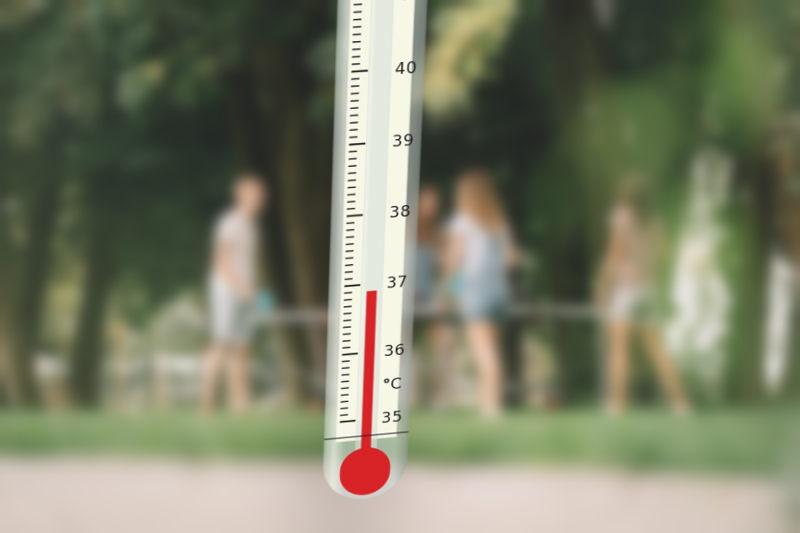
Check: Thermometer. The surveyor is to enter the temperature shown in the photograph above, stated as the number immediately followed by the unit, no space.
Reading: 36.9°C
